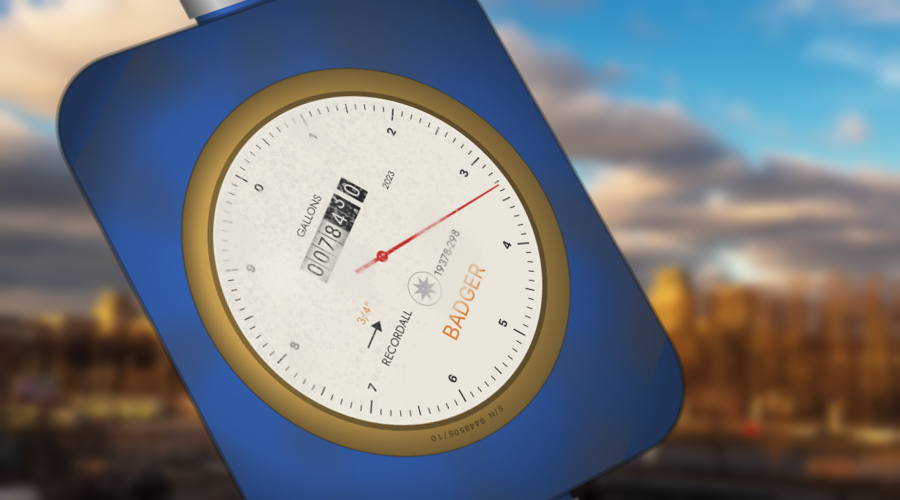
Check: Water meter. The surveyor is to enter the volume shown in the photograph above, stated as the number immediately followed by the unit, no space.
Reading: 78433.3gal
